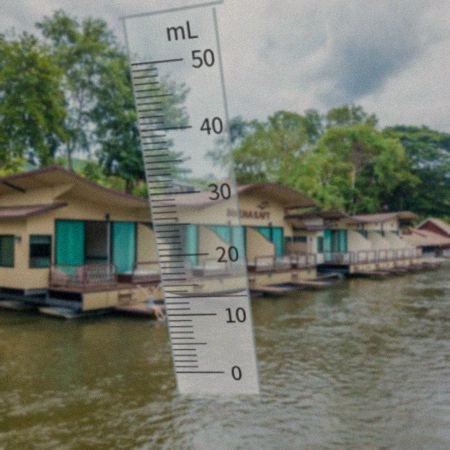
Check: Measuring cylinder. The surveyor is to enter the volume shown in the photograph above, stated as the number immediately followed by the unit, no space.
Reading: 13mL
